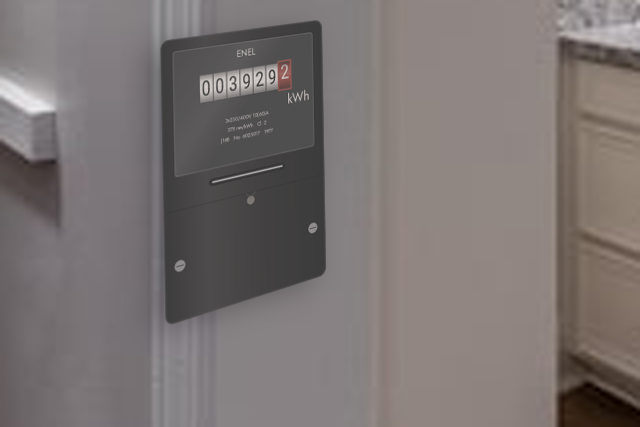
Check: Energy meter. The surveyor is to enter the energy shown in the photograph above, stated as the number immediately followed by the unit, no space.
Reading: 3929.2kWh
